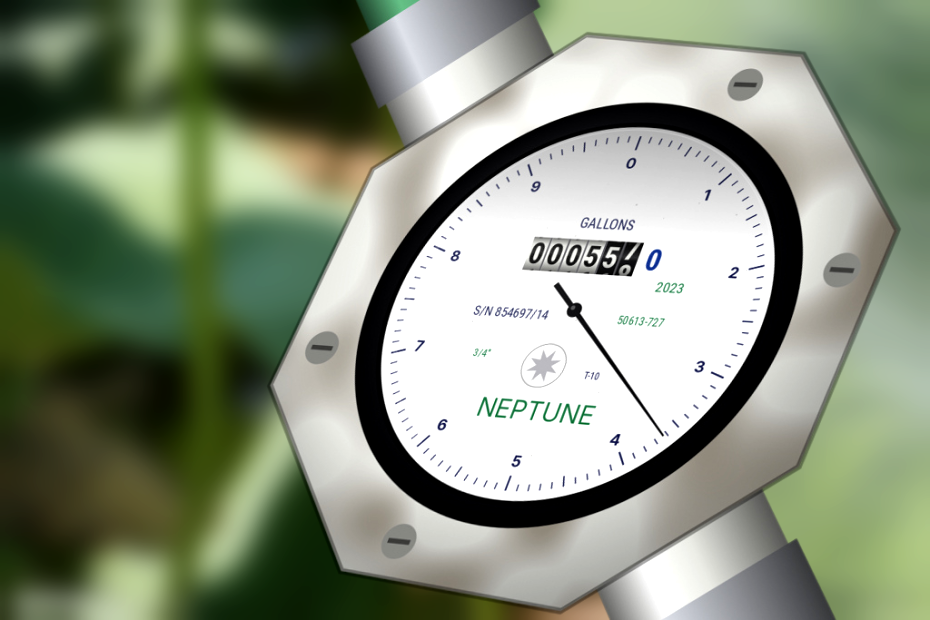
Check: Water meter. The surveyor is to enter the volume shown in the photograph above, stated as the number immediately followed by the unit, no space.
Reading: 5573.6gal
